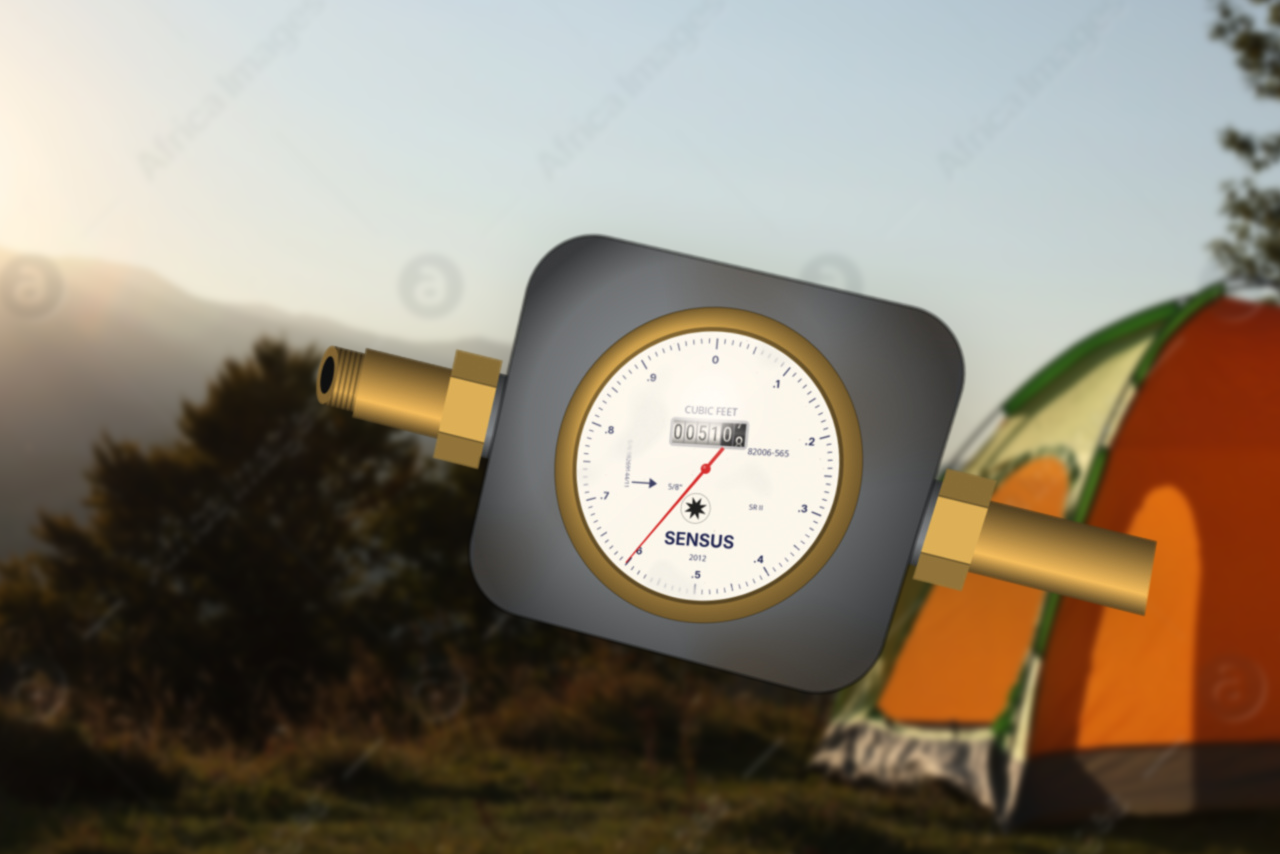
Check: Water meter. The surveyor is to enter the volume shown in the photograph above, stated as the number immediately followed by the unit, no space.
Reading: 5107.60ft³
